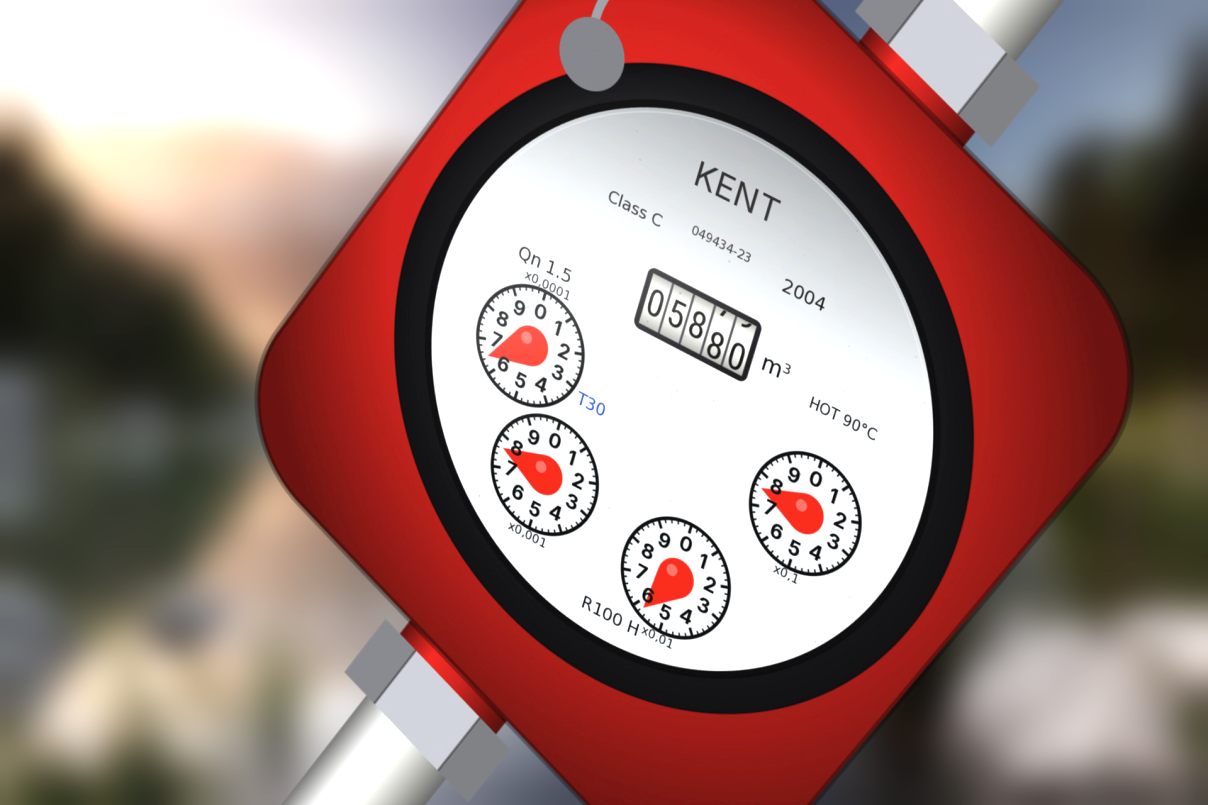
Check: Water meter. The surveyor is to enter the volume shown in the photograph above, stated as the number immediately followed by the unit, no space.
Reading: 5879.7576m³
